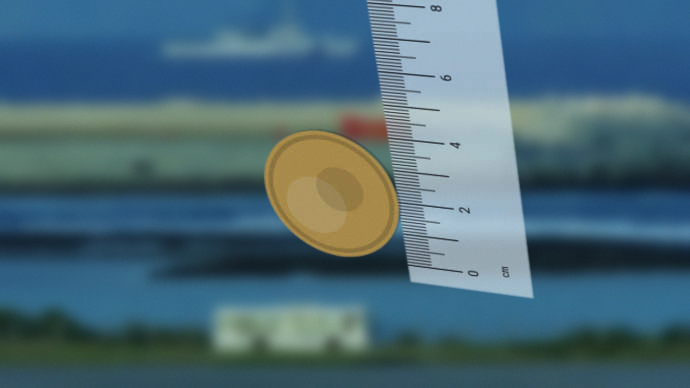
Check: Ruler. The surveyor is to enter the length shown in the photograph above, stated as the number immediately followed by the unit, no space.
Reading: 4cm
